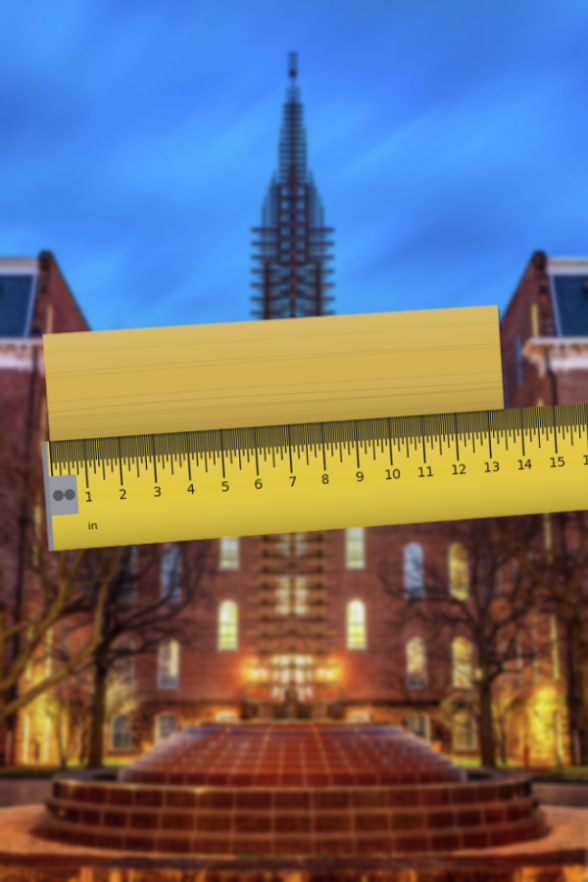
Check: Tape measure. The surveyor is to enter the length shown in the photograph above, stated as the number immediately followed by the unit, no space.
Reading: 13.5in
